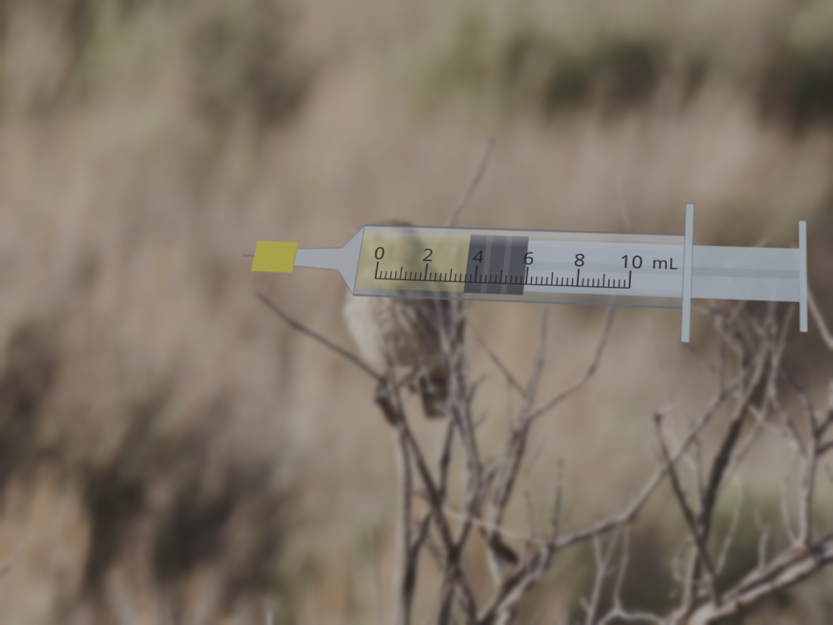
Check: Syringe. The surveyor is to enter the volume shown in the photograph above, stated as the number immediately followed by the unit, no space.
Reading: 3.6mL
